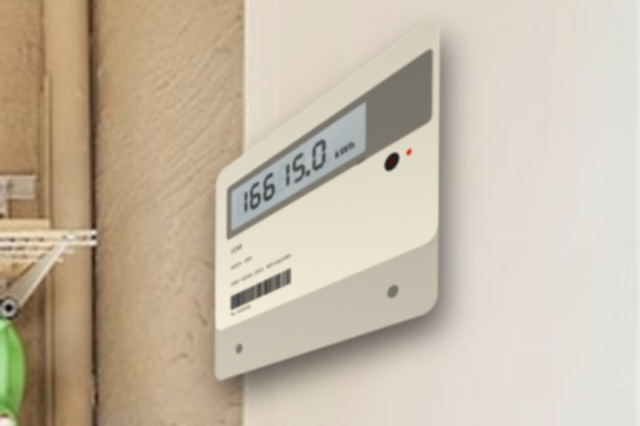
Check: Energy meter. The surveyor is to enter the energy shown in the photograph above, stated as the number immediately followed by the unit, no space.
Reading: 16615.0kWh
